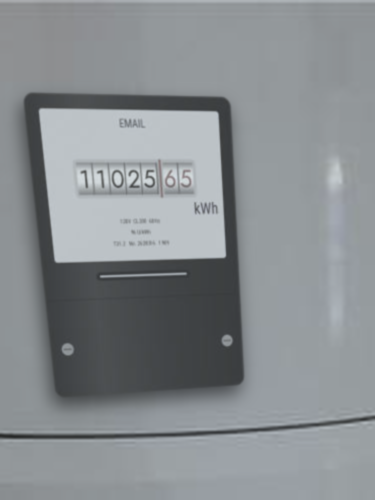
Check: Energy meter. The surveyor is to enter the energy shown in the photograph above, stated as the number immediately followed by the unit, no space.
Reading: 11025.65kWh
